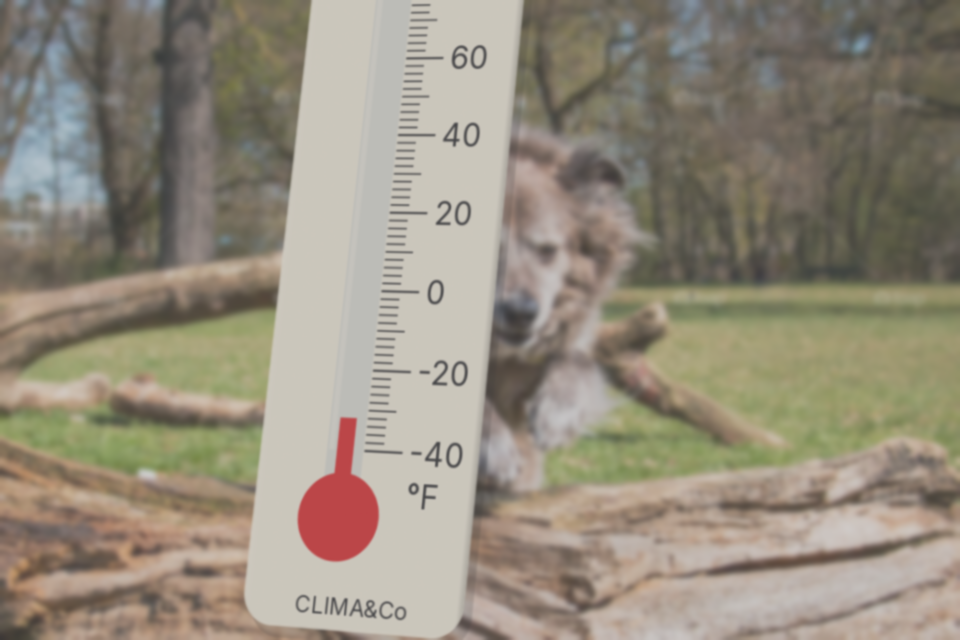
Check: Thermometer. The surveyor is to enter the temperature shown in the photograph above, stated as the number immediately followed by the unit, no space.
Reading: -32°F
